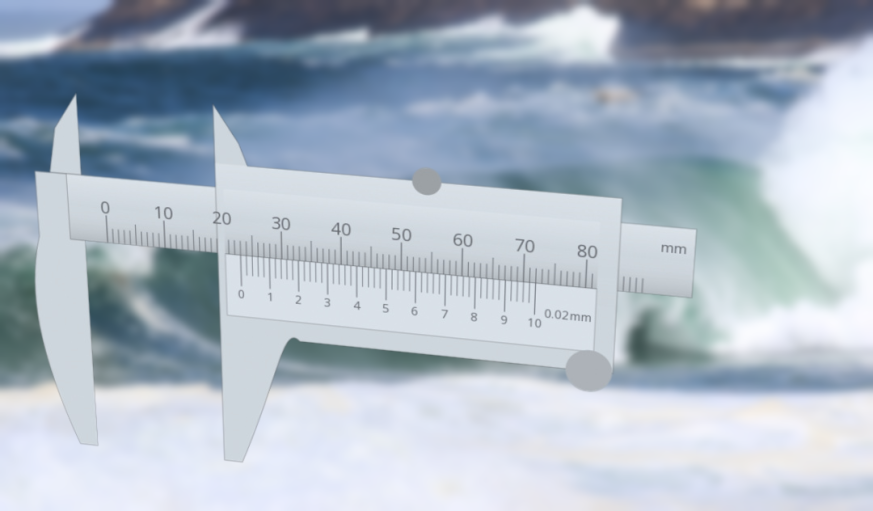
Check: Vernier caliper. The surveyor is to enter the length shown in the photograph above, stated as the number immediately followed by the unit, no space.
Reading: 23.0mm
